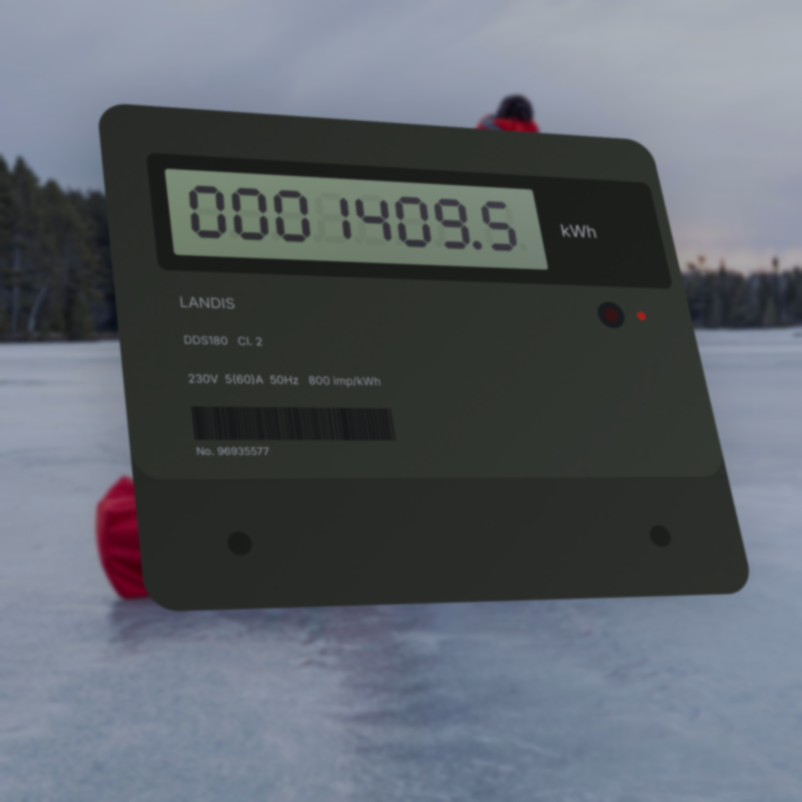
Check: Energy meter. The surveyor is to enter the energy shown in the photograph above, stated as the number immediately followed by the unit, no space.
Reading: 1409.5kWh
